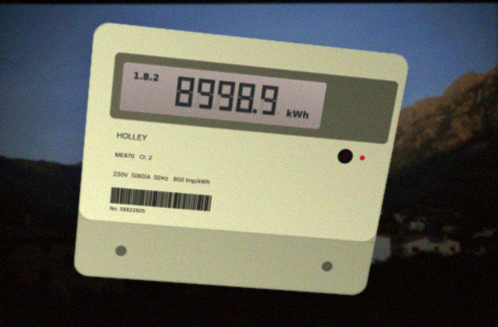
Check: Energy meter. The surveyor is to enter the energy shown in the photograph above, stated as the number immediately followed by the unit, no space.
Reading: 8998.9kWh
